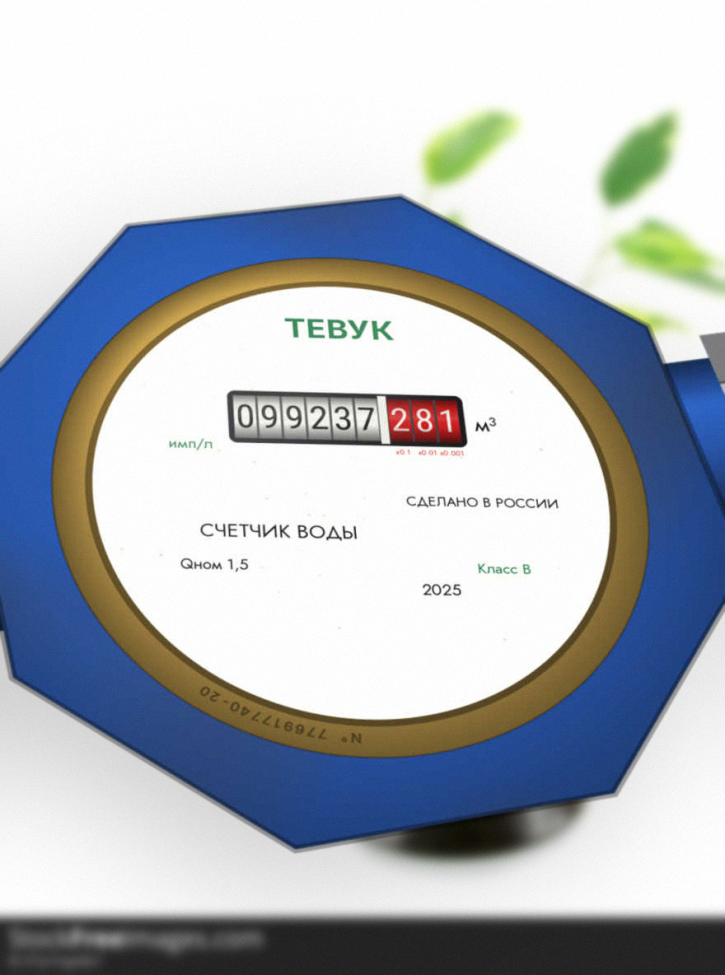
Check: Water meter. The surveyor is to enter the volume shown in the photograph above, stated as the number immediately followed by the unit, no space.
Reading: 99237.281m³
